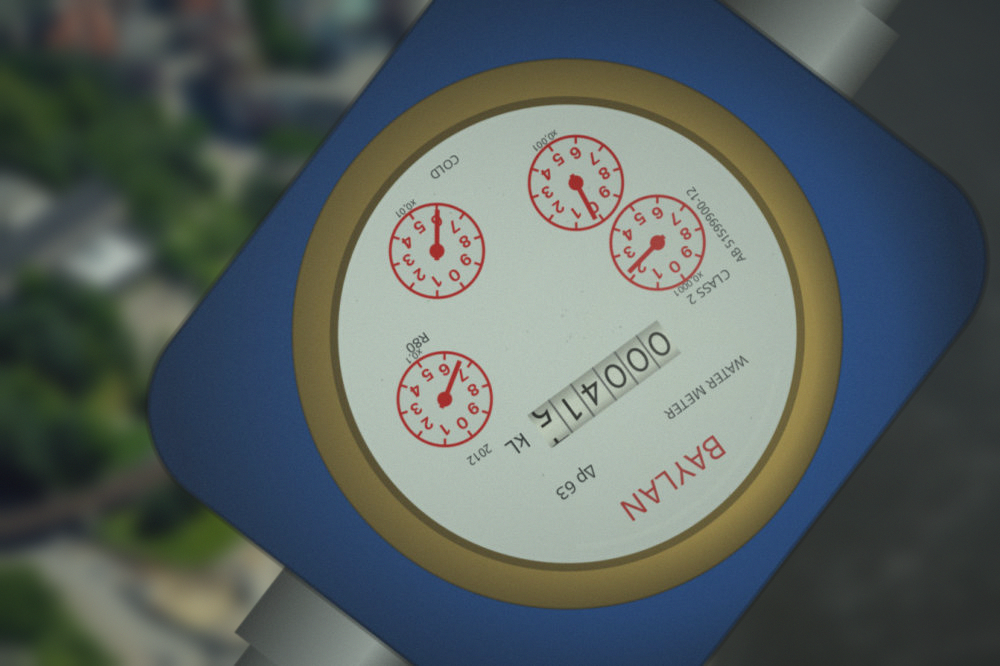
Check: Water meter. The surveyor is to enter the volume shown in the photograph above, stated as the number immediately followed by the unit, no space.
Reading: 414.6602kL
